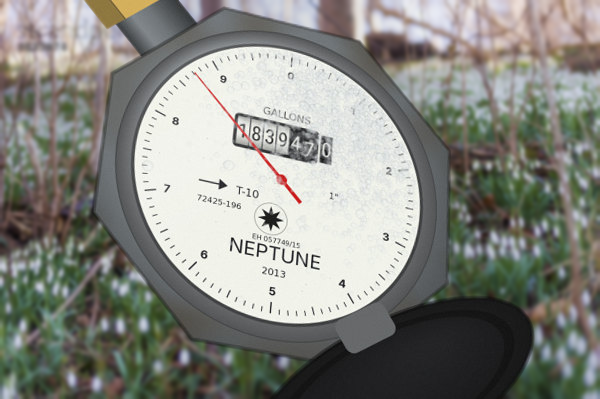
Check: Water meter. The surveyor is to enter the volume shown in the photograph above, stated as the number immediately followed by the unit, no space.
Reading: 1839468.7gal
